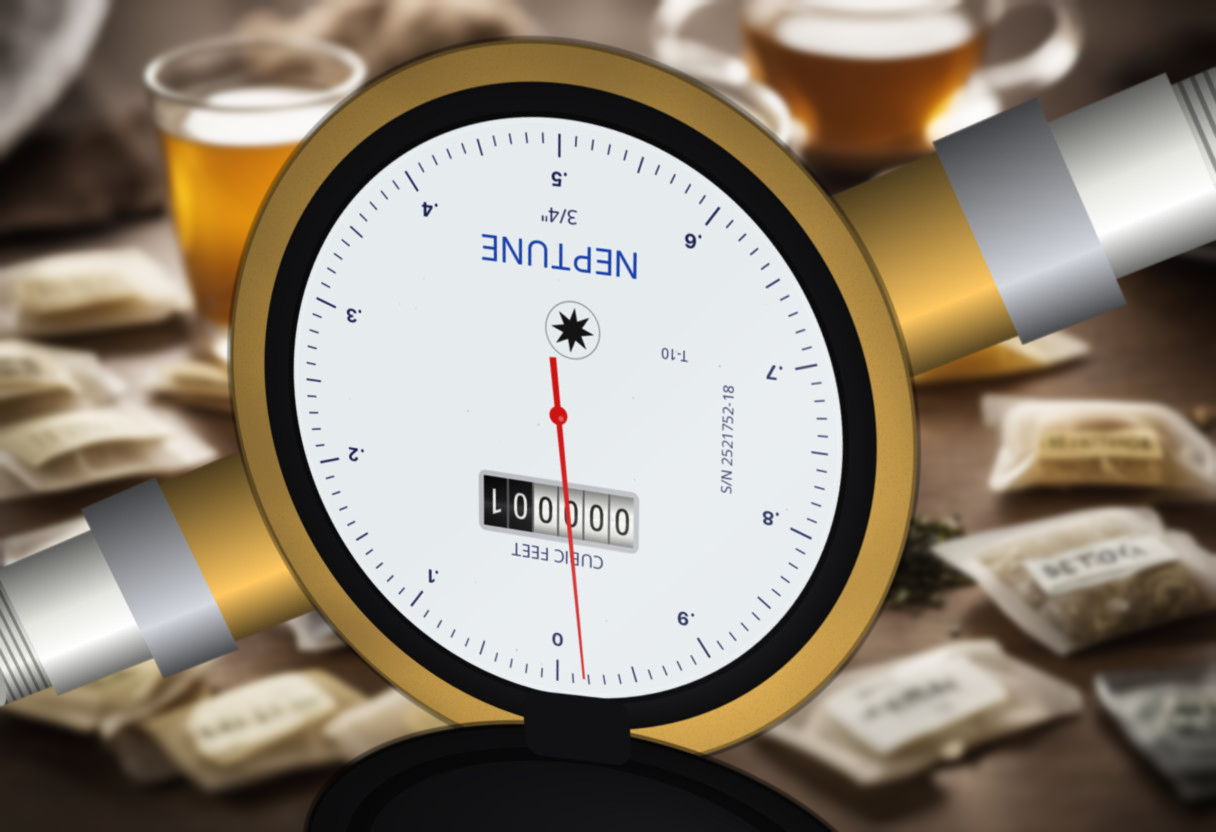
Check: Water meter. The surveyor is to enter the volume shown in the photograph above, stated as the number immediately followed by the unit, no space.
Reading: 0.98ft³
